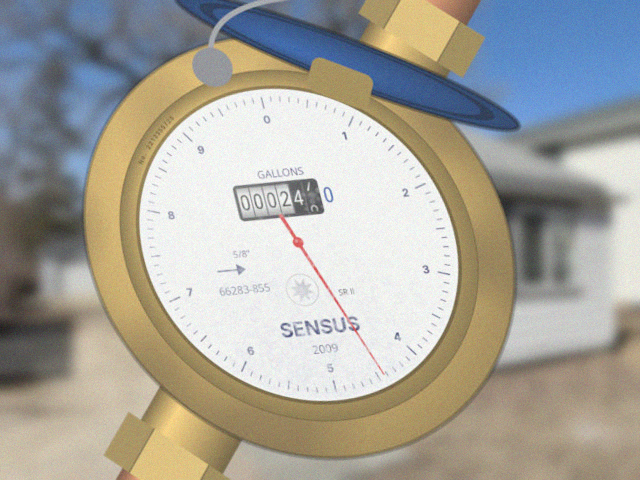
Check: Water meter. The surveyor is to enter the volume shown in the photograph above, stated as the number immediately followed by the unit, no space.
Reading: 2474.4gal
